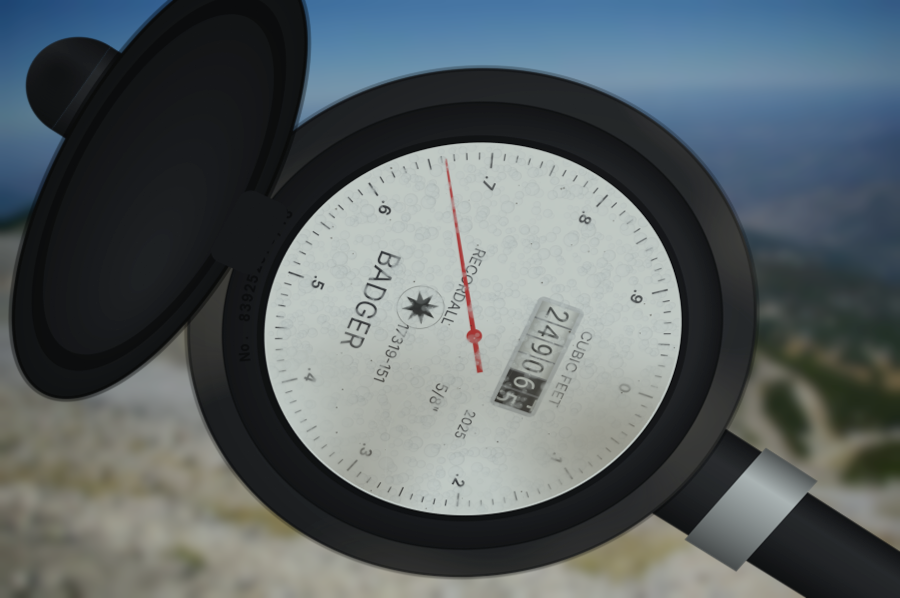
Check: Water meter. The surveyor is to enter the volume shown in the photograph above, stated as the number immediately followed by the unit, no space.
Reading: 249064.66ft³
